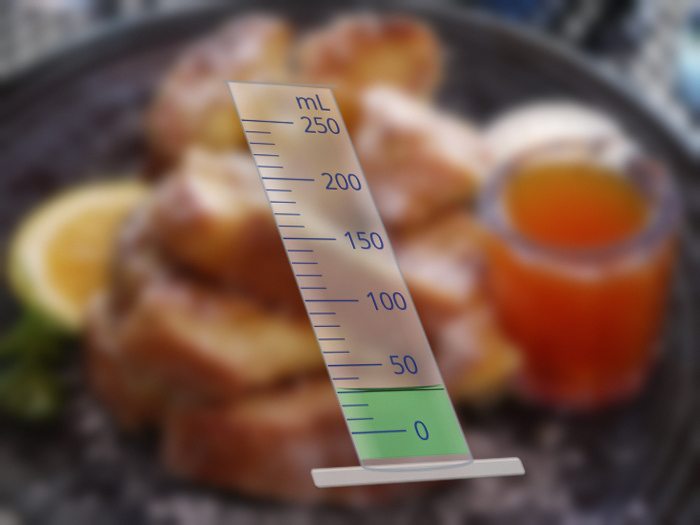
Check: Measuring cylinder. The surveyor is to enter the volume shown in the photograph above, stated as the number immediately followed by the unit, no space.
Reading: 30mL
